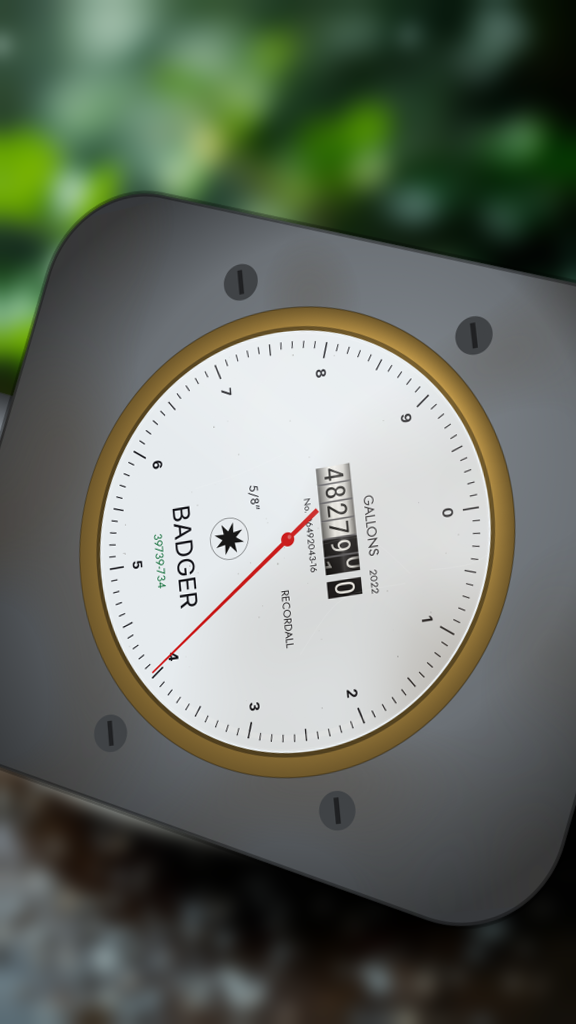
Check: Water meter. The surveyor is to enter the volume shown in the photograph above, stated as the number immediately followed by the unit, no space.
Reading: 4827904.0gal
